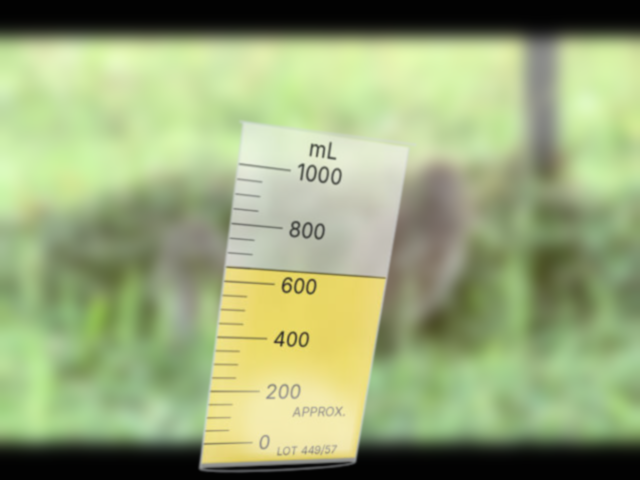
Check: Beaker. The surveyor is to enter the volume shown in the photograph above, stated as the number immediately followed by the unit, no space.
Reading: 650mL
